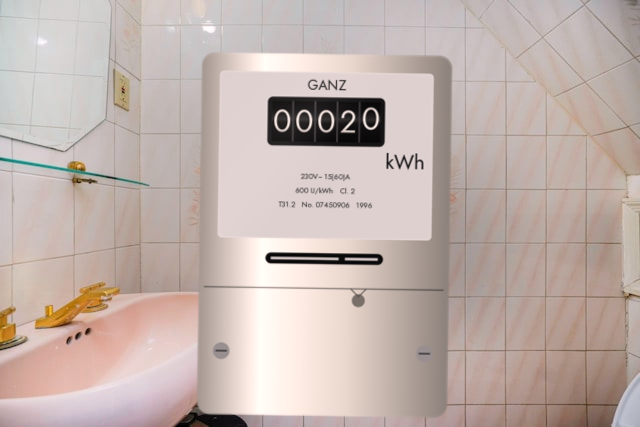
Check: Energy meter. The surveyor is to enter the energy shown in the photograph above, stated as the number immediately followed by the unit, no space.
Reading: 20kWh
